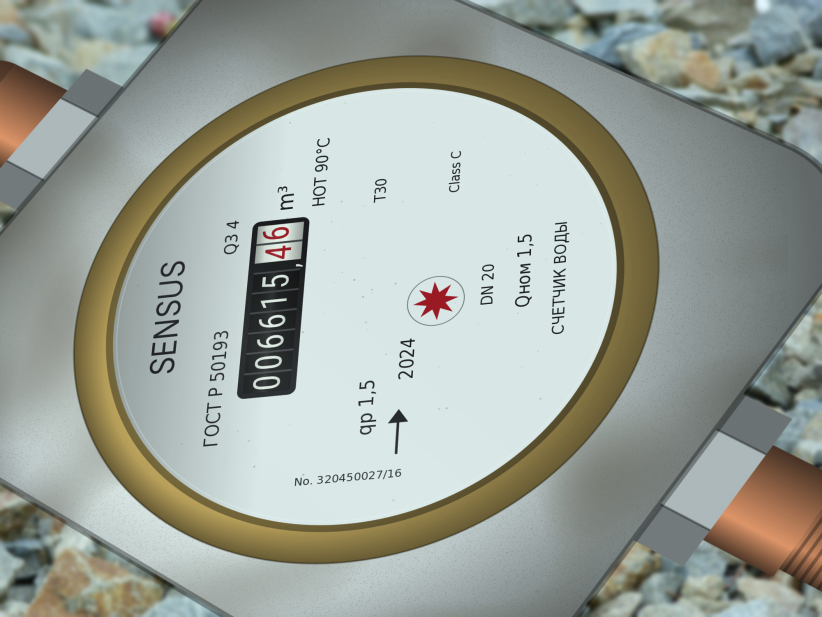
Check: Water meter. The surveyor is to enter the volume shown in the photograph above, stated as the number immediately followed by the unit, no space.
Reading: 6615.46m³
